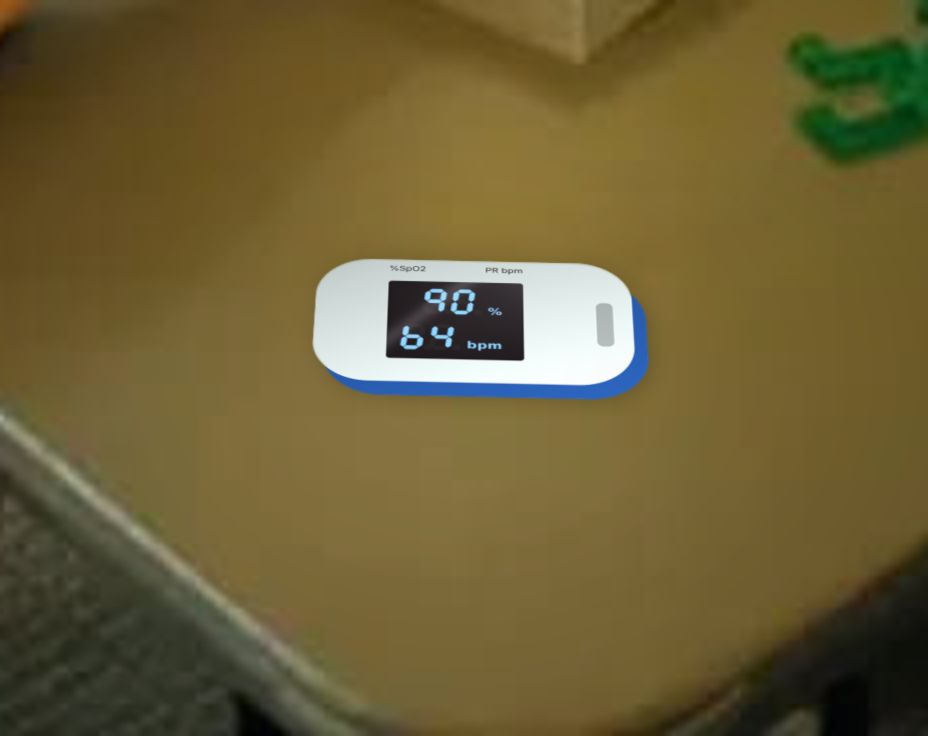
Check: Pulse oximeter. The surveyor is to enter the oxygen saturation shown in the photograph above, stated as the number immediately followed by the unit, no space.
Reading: 90%
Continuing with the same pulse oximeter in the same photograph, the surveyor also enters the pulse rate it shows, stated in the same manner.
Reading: 64bpm
